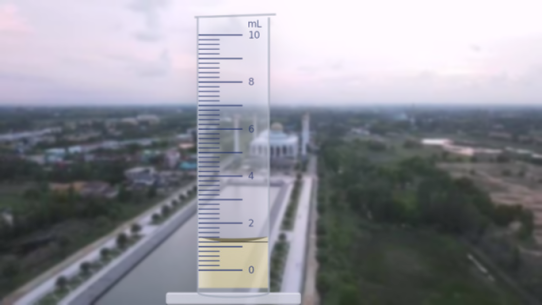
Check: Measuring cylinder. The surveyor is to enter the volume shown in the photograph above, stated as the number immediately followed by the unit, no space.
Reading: 1.2mL
